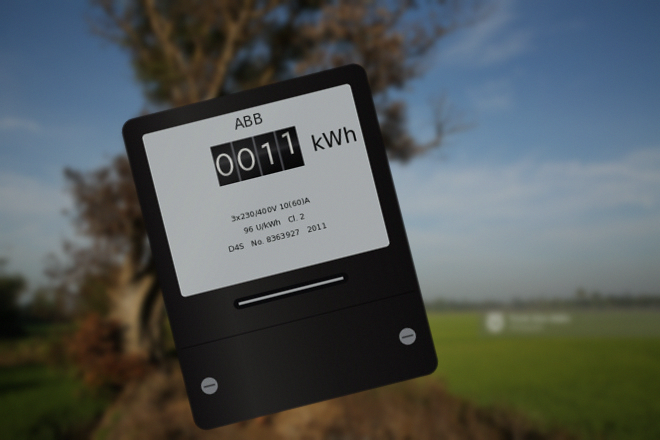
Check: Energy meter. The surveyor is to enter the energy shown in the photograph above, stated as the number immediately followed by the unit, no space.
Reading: 11kWh
